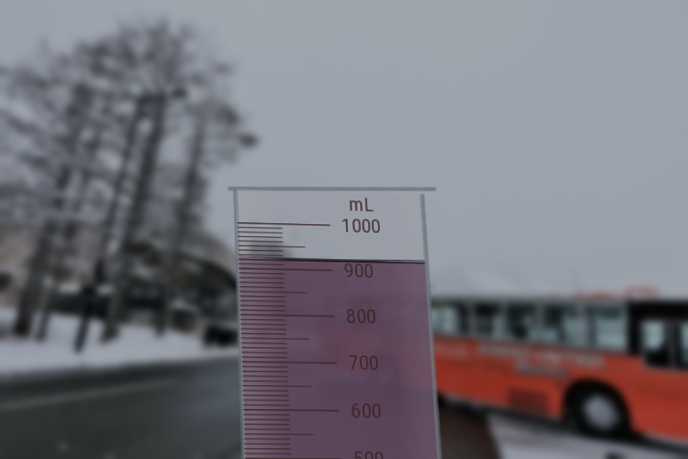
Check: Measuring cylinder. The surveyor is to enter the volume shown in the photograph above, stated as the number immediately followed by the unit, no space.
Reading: 920mL
